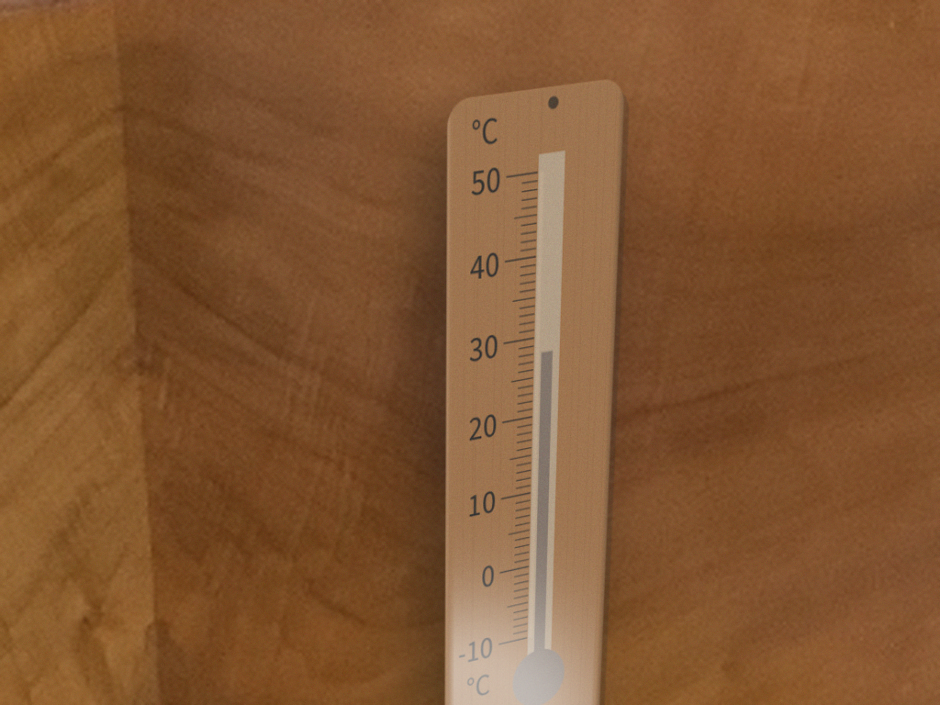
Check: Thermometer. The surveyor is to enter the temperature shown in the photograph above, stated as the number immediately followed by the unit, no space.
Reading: 28°C
